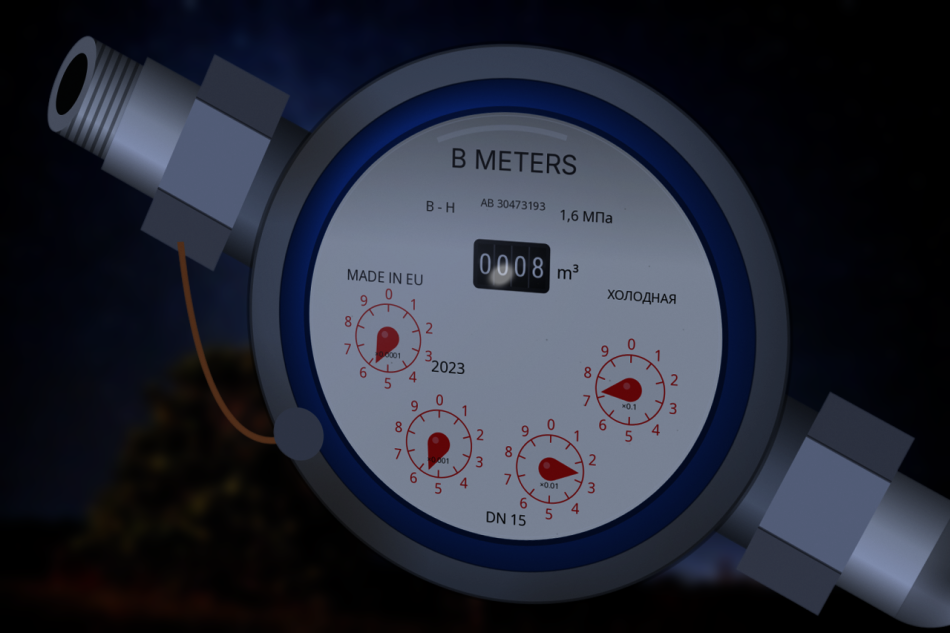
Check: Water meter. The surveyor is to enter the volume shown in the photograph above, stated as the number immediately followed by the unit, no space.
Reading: 8.7255m³
